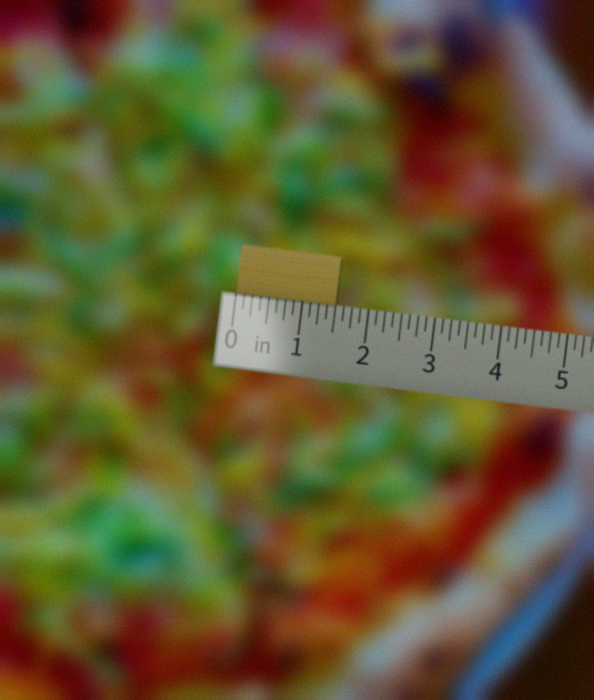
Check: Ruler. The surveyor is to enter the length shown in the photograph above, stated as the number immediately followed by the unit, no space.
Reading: 1.5in
